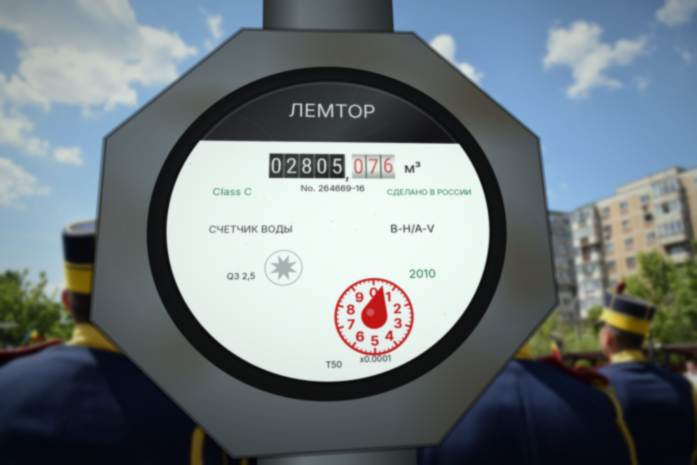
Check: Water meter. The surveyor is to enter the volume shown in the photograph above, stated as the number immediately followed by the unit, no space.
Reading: 2805.0760m³
